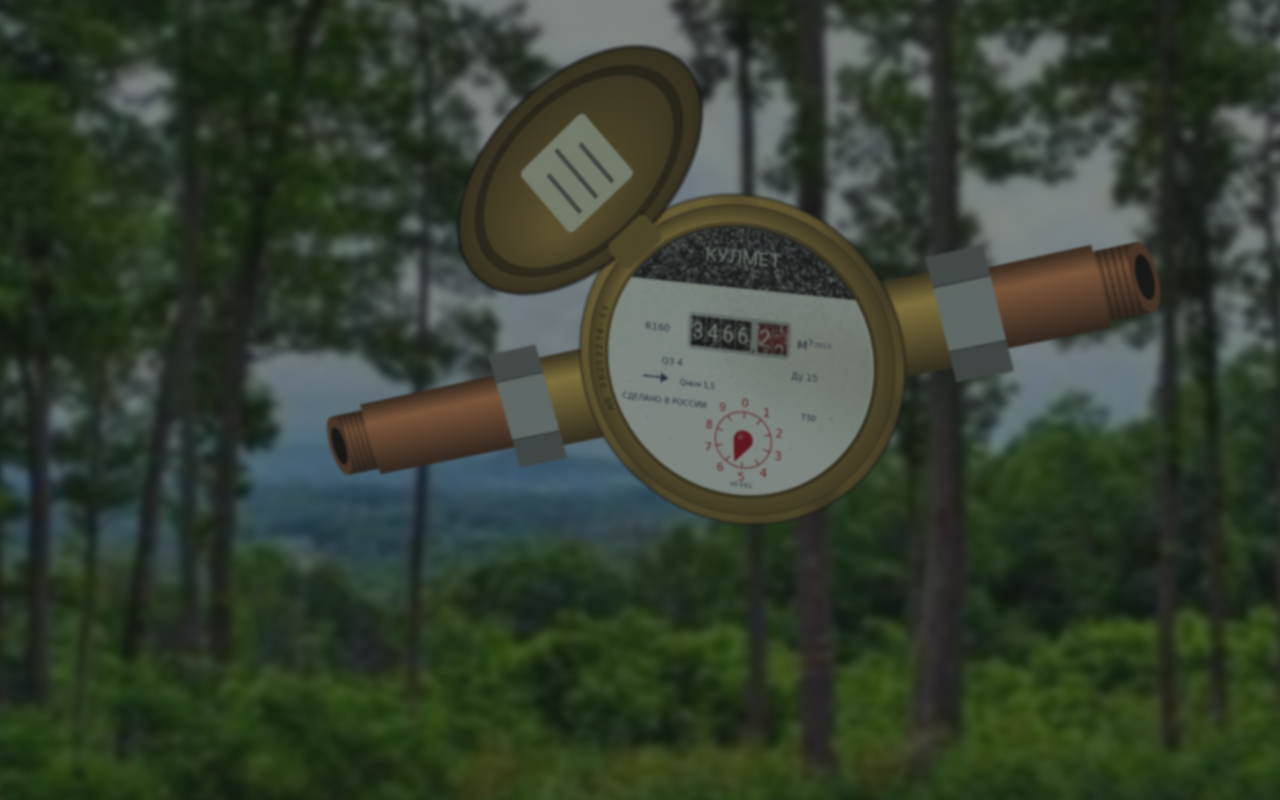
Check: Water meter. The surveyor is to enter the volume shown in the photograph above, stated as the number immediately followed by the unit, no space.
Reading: 3466.215m³
